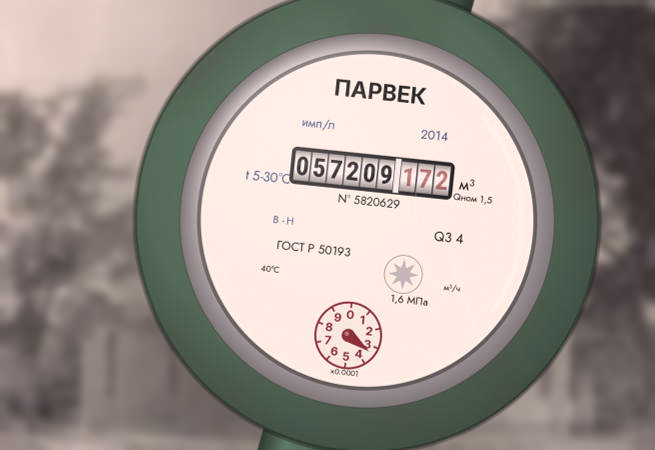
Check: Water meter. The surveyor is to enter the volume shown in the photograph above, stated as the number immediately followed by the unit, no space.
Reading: 57209.1723m³
